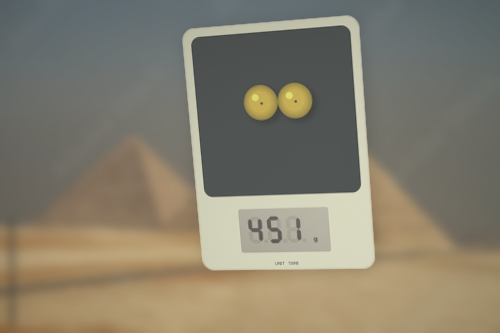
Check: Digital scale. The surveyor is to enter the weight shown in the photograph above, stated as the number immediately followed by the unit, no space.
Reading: 451g
